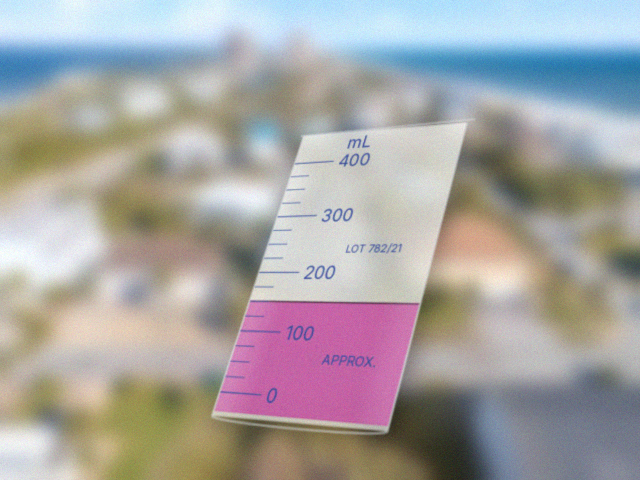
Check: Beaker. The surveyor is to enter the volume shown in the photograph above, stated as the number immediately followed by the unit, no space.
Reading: 150mL
